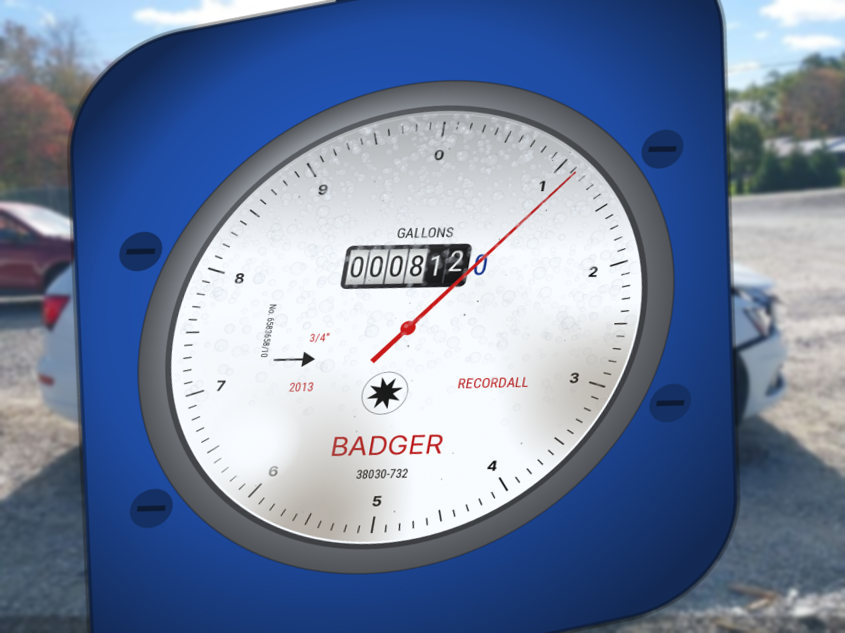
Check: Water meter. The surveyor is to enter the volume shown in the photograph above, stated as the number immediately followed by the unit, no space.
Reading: 8121.1gal
